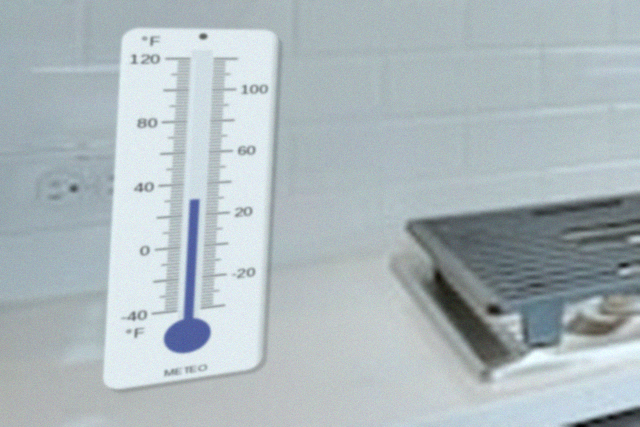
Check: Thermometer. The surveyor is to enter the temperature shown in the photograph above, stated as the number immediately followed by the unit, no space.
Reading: 30°F
